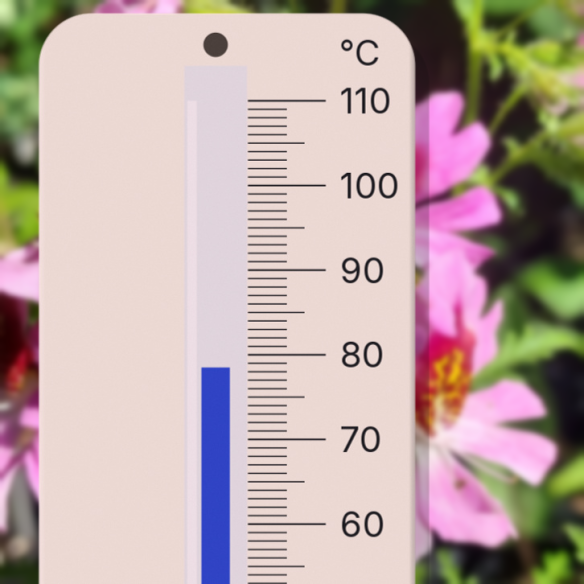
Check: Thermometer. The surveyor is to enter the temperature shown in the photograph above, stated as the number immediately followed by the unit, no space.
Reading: 78.5°C
